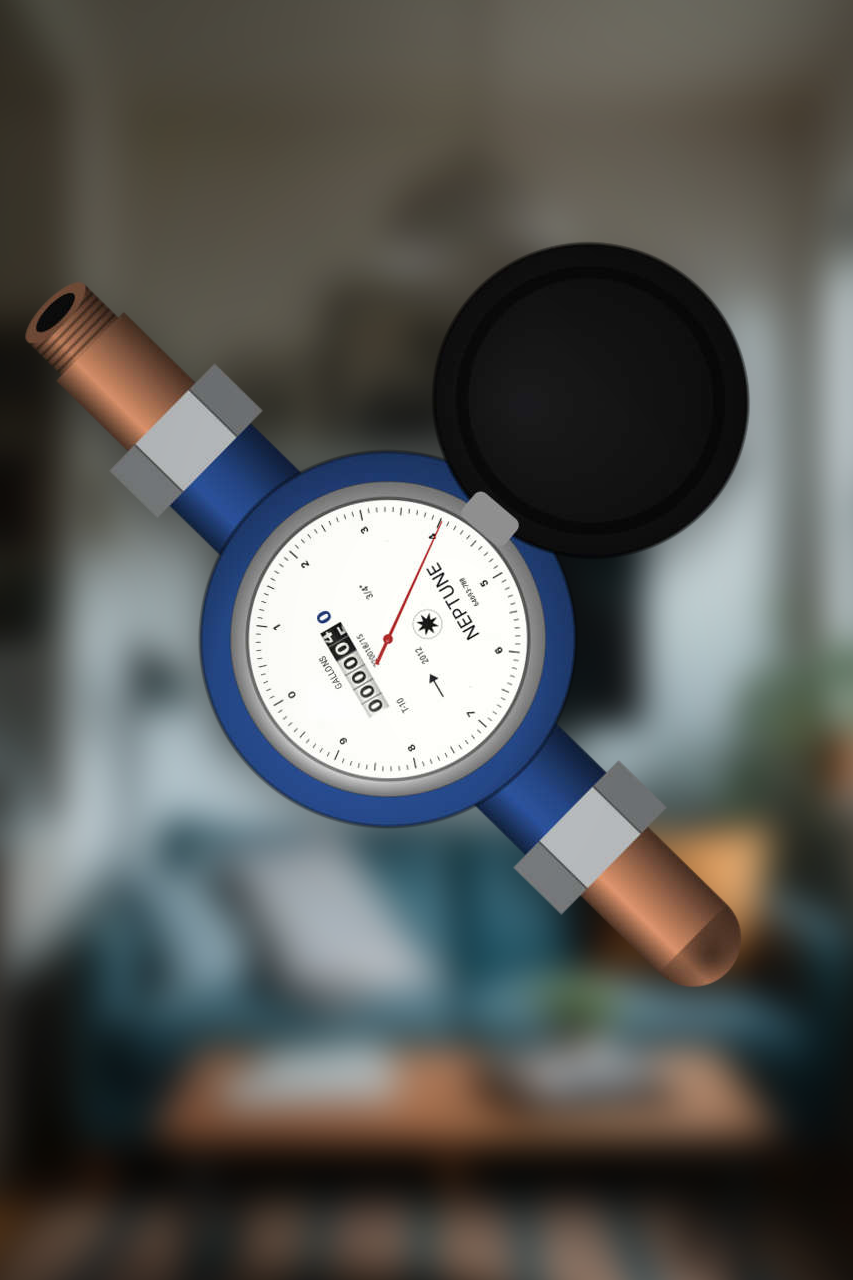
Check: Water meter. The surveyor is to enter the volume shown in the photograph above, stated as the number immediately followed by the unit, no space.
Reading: 44.0gal
